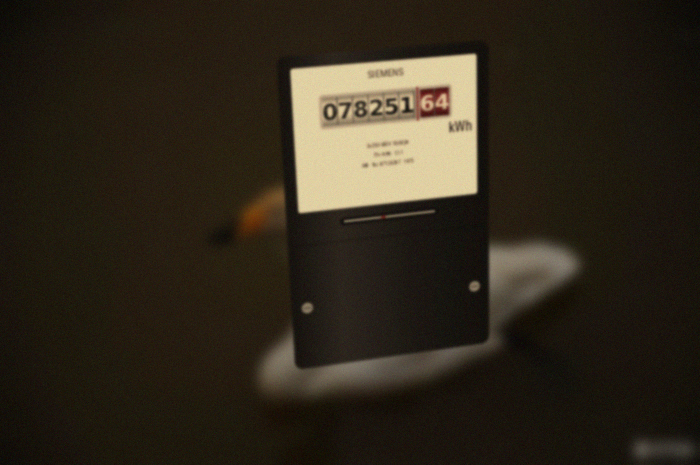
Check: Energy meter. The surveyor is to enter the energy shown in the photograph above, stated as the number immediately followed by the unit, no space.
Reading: 78251.64kWh
